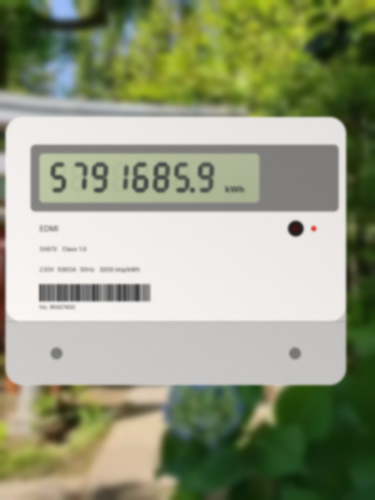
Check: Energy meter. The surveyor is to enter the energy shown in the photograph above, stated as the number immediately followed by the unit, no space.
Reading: 5791685.9kWh
